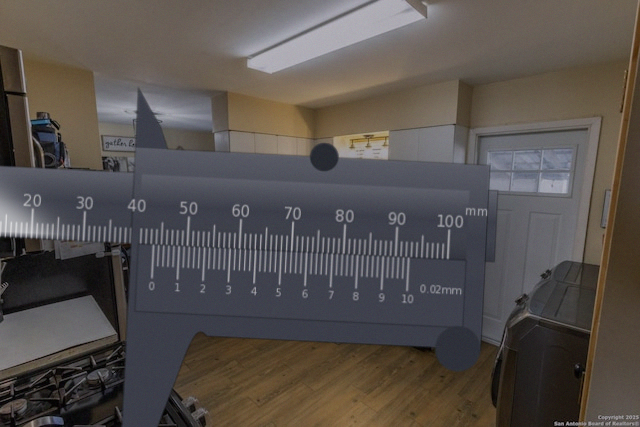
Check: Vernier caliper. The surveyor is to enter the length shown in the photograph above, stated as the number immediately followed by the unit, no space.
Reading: 43.5mm
